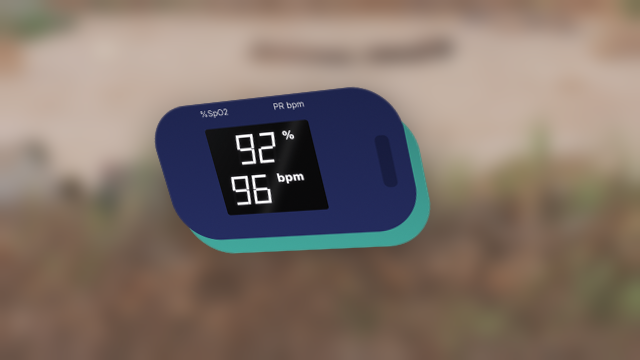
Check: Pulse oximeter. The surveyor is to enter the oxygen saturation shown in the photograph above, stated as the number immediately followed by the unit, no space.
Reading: 92%
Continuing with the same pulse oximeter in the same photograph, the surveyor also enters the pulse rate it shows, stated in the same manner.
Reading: 96bpm
